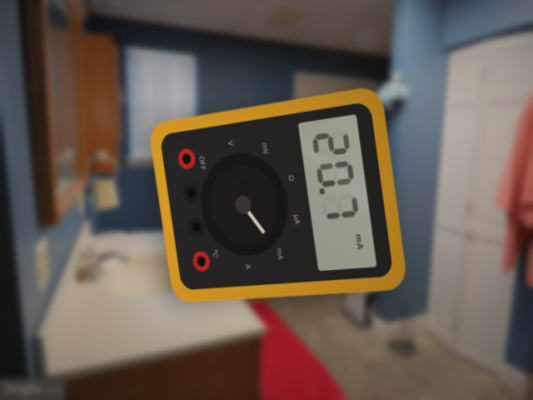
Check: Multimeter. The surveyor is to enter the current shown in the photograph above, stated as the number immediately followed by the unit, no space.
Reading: 20.7mA
